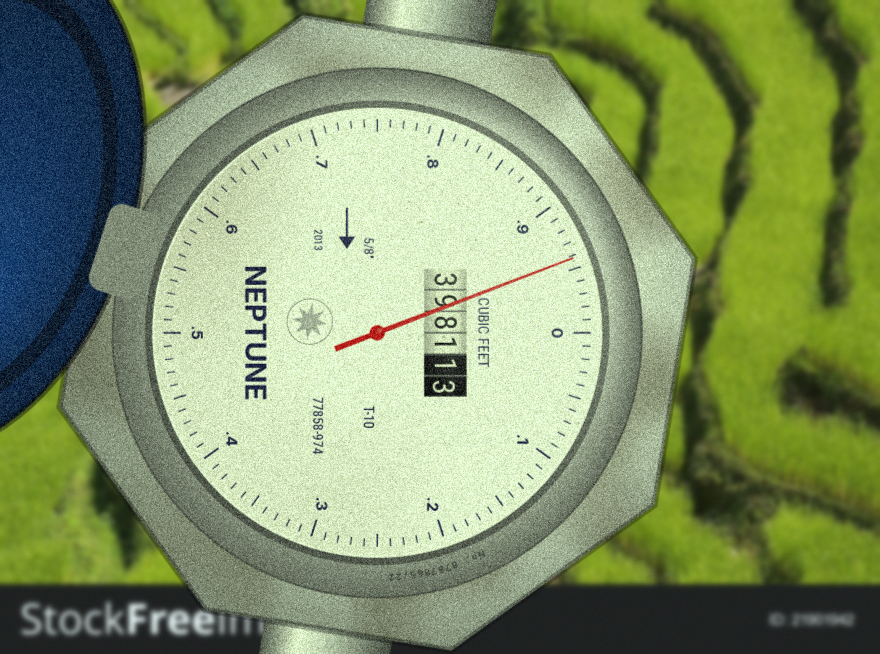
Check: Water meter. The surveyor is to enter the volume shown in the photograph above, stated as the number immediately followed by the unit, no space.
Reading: 398112.94ft³
